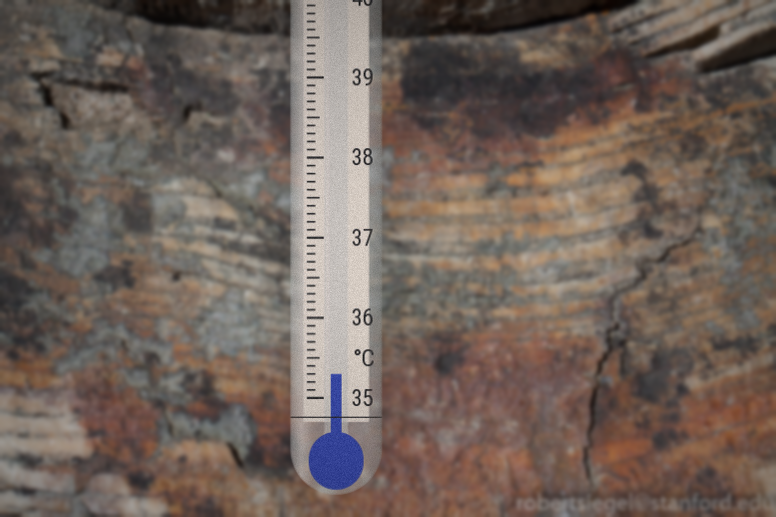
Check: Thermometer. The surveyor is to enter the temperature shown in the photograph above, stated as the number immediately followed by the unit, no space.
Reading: 35.3°C
